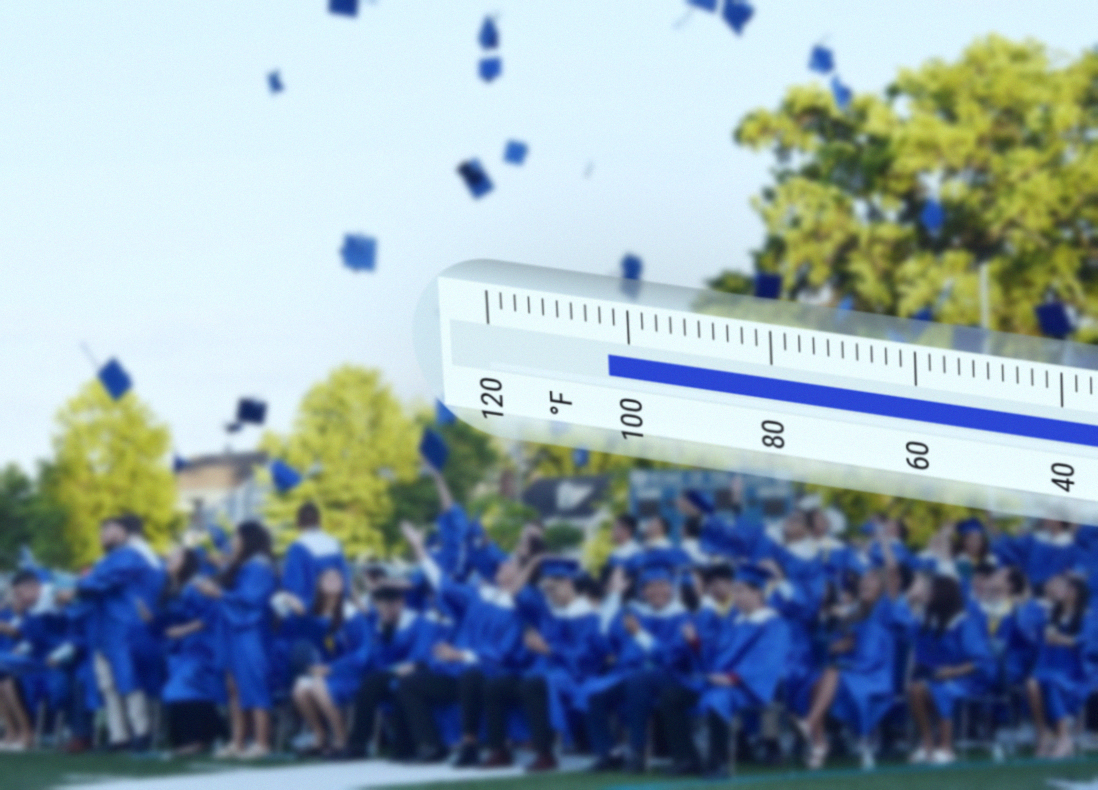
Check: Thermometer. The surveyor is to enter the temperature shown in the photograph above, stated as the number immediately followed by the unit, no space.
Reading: 103°F
